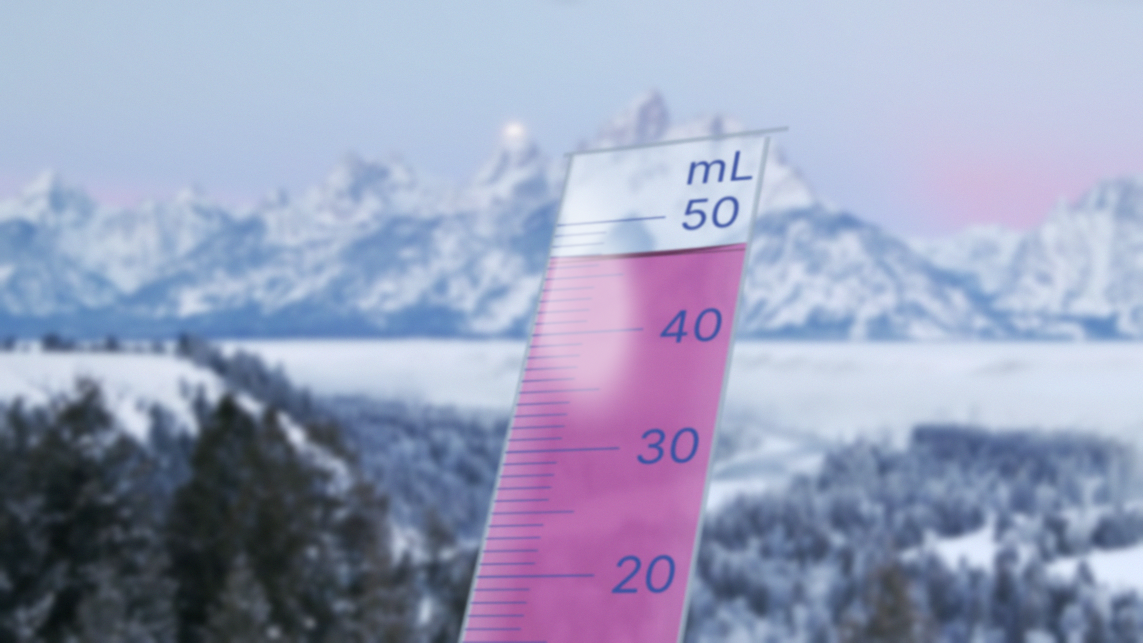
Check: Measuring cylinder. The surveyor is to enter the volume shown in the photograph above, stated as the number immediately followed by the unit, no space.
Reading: 46.5mL
